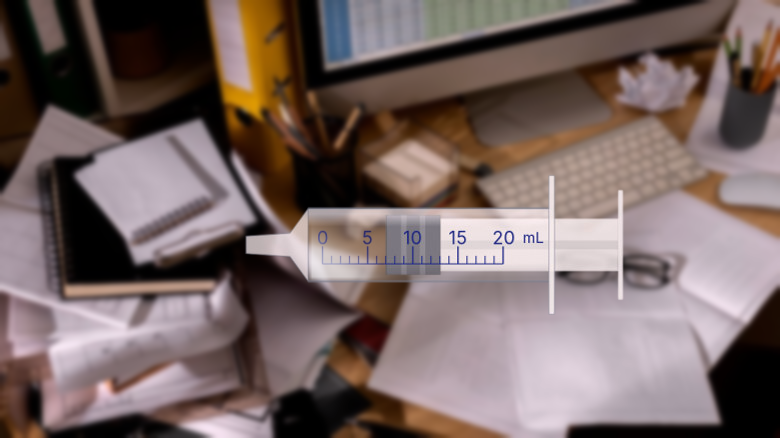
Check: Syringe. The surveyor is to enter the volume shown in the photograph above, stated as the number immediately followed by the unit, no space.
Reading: 7mL
